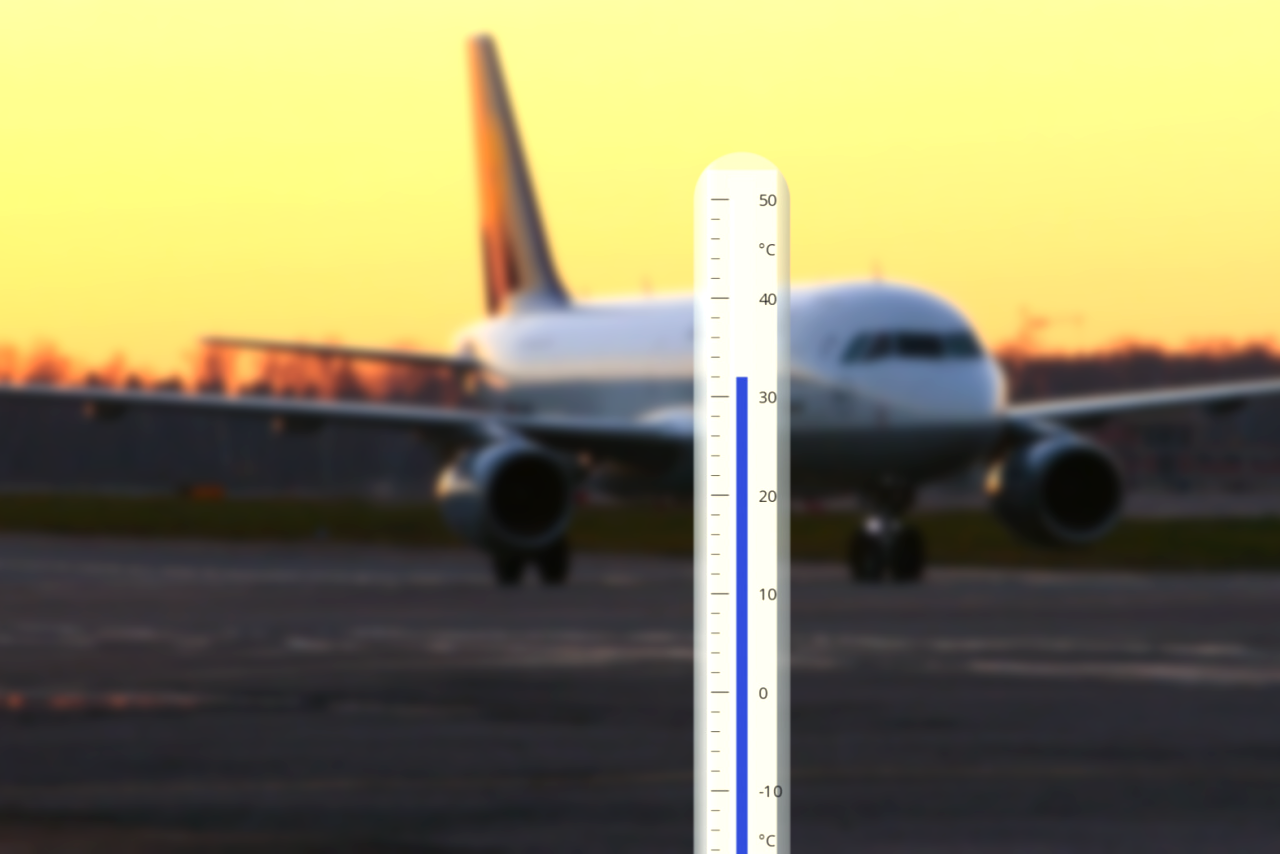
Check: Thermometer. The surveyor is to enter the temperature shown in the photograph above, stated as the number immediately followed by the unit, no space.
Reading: 32°C
